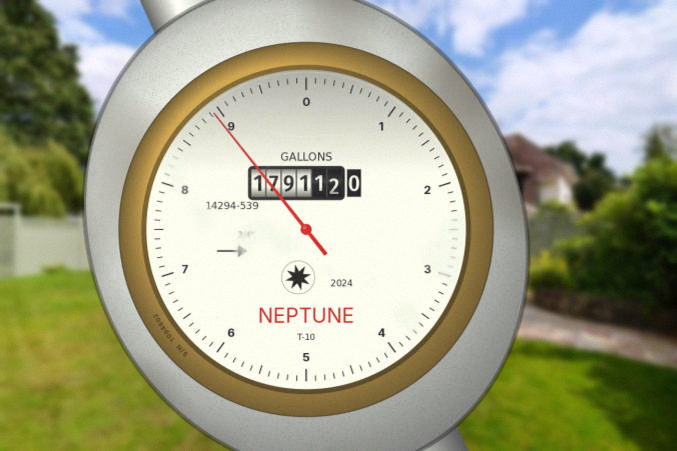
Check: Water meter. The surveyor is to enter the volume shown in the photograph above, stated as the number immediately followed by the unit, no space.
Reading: 1791118.9gal
